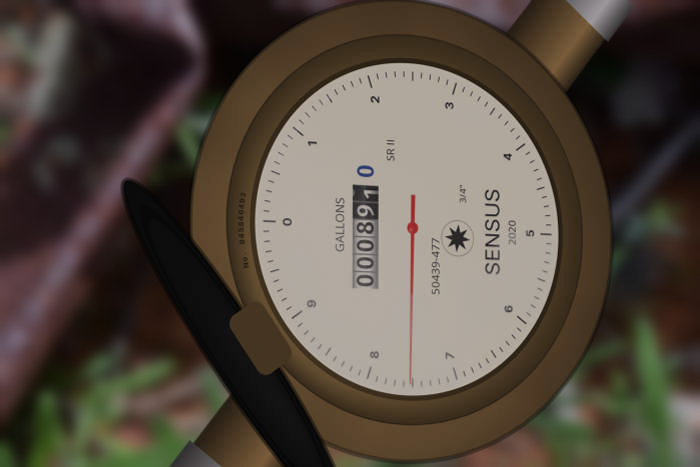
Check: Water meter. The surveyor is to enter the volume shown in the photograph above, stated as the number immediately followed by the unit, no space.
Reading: 8907.5gal
